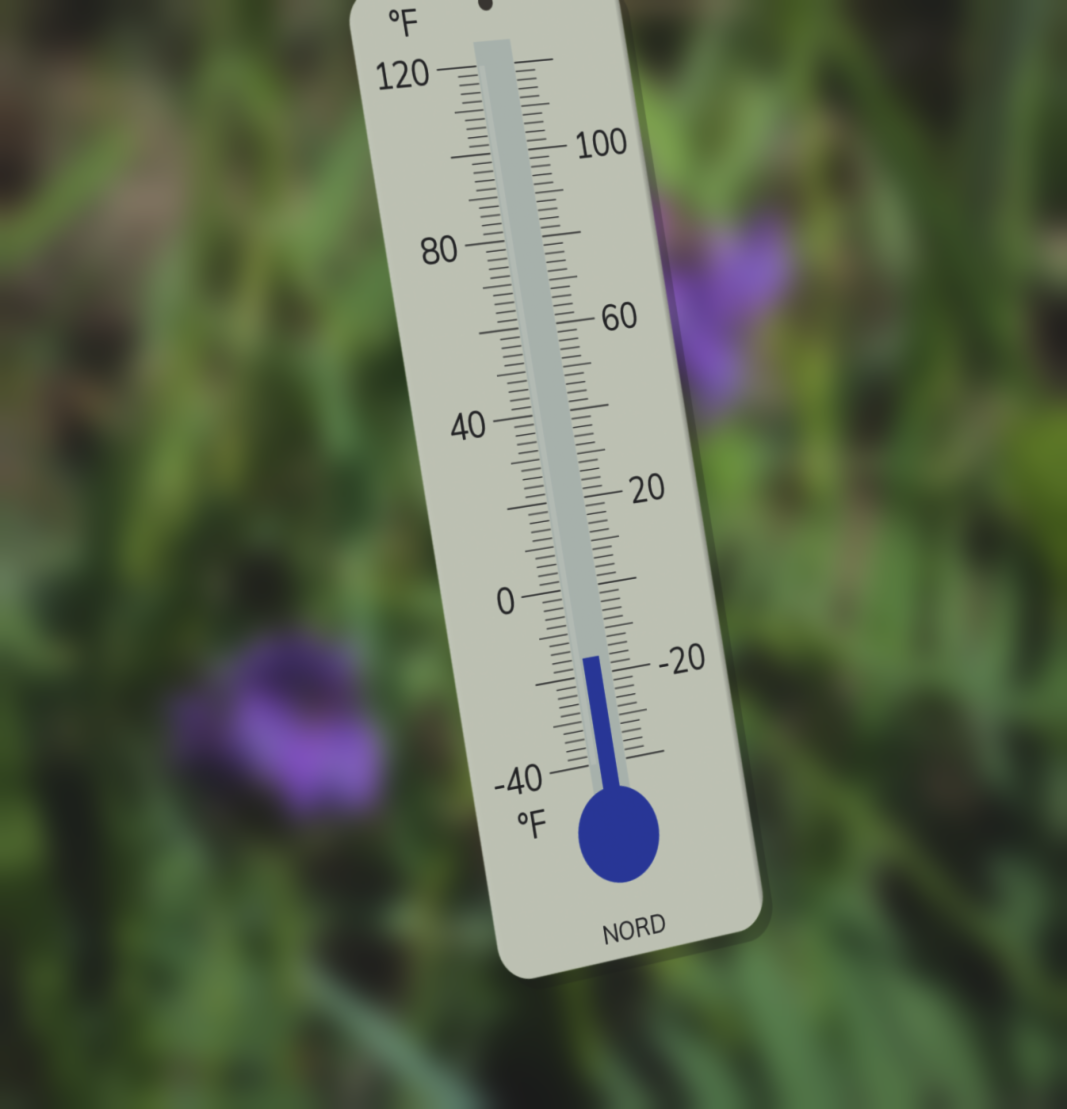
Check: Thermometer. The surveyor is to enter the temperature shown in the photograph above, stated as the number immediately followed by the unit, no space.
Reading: -16°F
